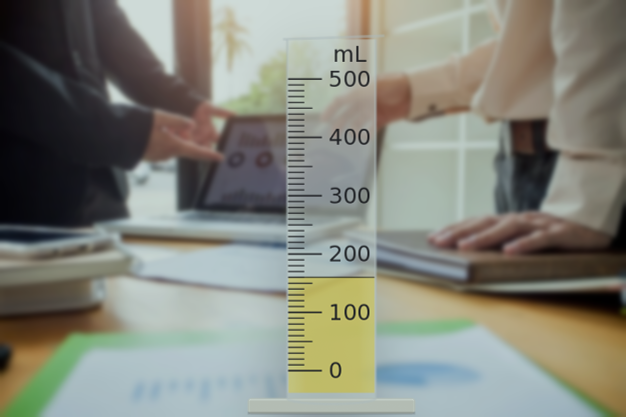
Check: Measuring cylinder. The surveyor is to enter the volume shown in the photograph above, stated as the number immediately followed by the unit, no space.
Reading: 160mL
